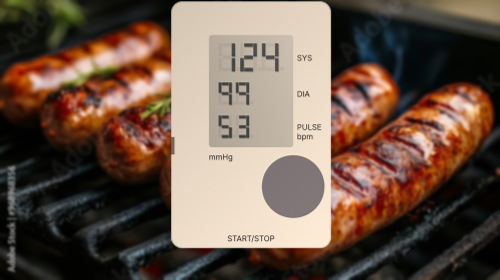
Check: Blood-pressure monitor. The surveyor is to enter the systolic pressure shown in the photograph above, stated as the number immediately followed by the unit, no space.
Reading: 124mmHg
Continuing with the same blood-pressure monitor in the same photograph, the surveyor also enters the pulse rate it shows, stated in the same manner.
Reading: 53bpm
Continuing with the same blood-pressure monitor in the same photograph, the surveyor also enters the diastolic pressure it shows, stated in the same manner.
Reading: 99mmHg
